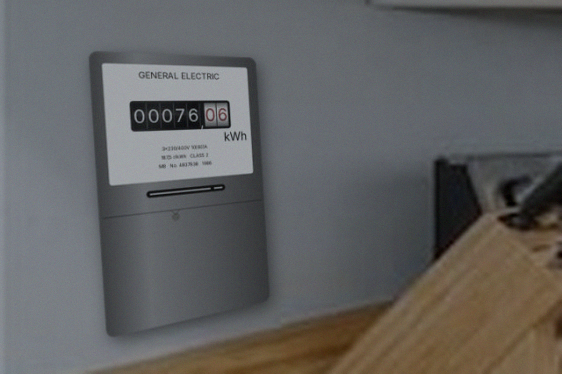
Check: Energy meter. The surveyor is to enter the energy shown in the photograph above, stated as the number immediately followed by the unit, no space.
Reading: 76.06kWh
